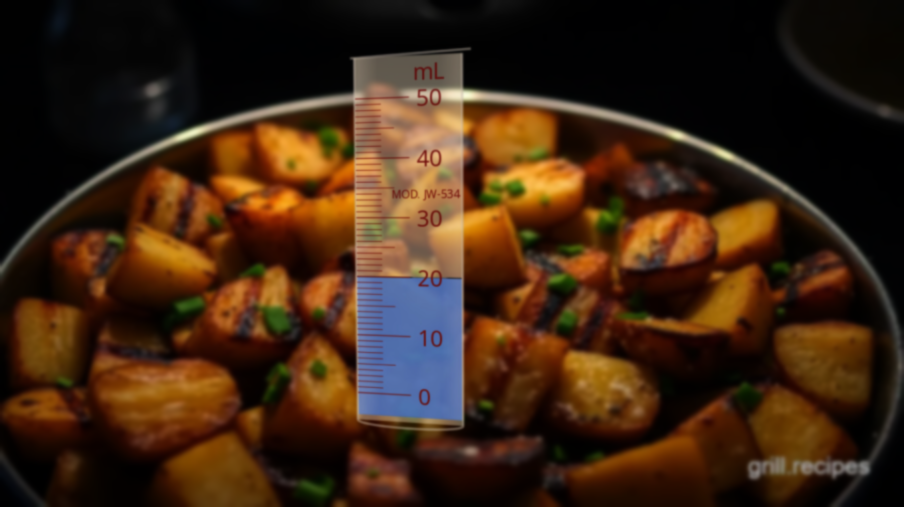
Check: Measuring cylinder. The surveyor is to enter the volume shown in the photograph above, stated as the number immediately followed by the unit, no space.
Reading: 20mL
